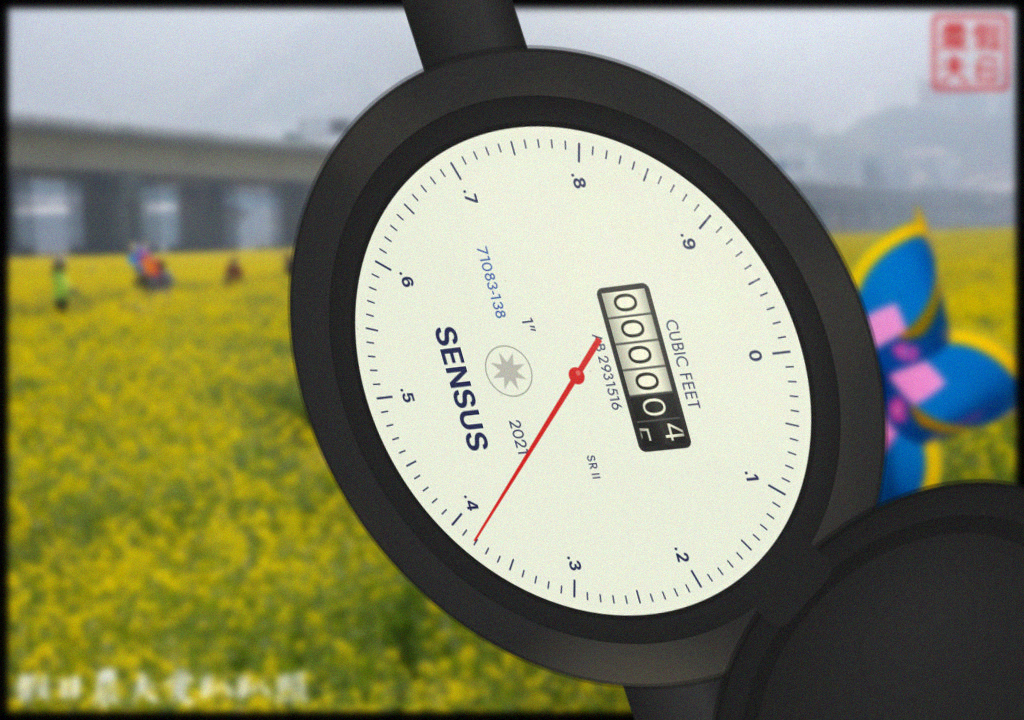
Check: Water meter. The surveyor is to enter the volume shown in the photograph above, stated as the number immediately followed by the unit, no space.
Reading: 4.38ft³
